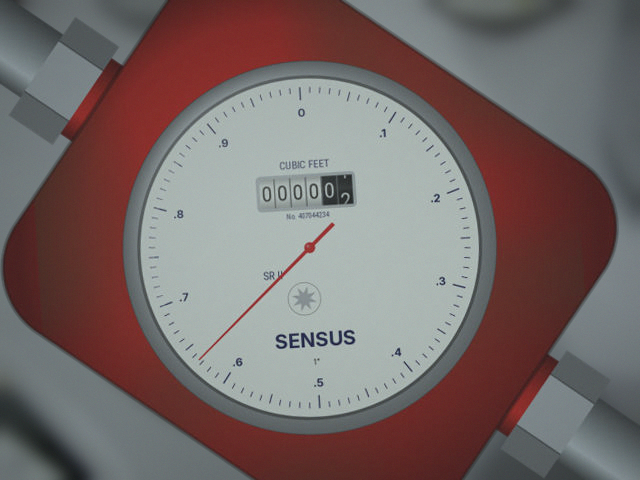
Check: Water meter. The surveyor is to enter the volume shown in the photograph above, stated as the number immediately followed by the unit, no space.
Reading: 1.63ft³
